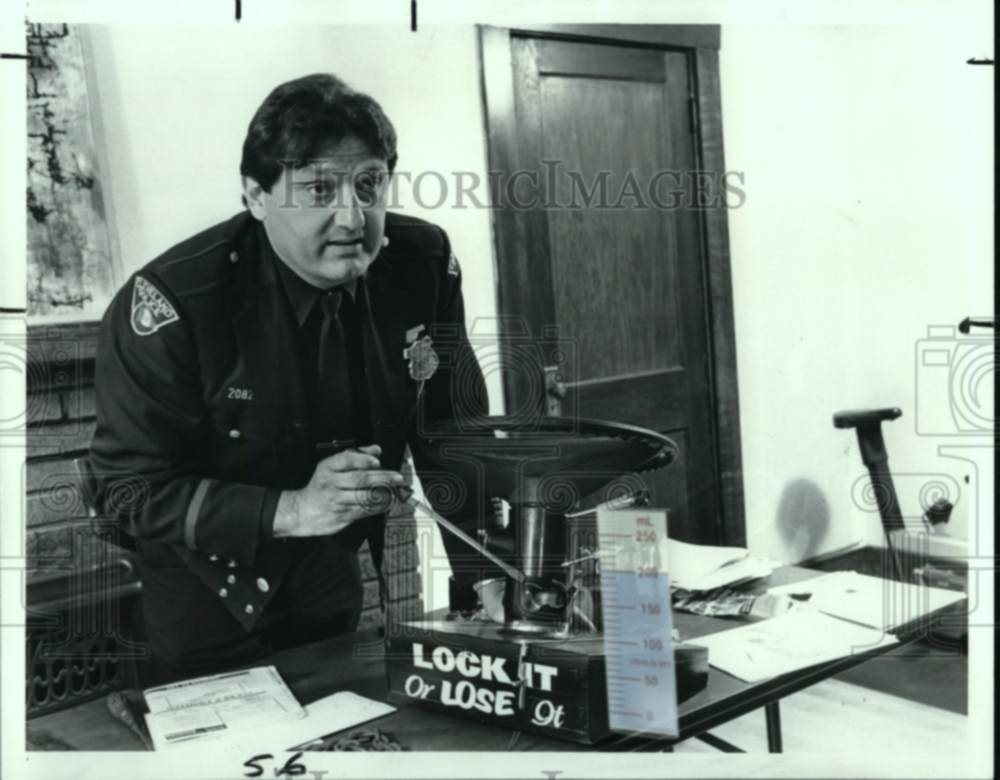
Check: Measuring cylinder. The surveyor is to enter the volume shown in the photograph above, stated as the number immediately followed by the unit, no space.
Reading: 200mL
